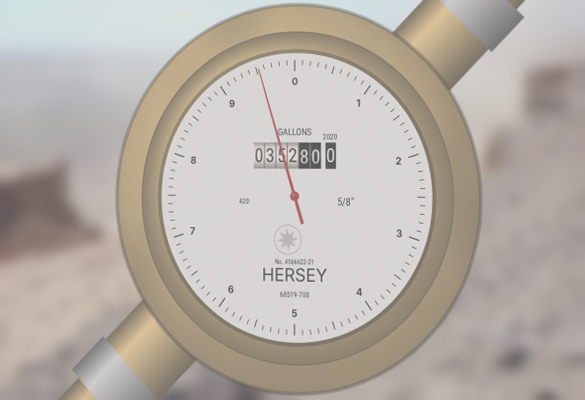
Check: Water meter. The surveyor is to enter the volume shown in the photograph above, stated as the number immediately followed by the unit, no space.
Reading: 352799.5gal
